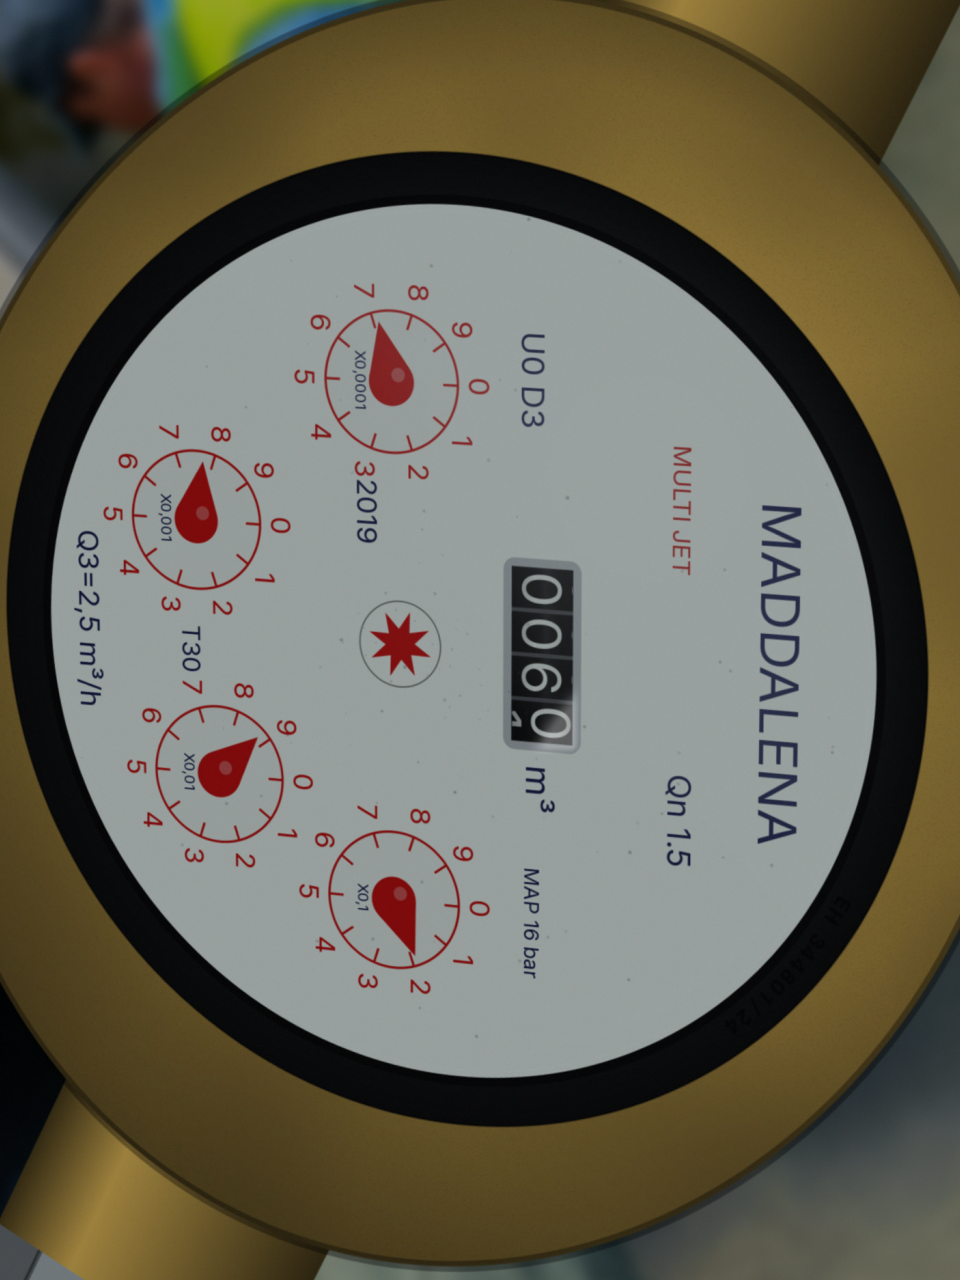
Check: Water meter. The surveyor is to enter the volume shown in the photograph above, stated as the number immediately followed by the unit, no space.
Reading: 60.1877m³
